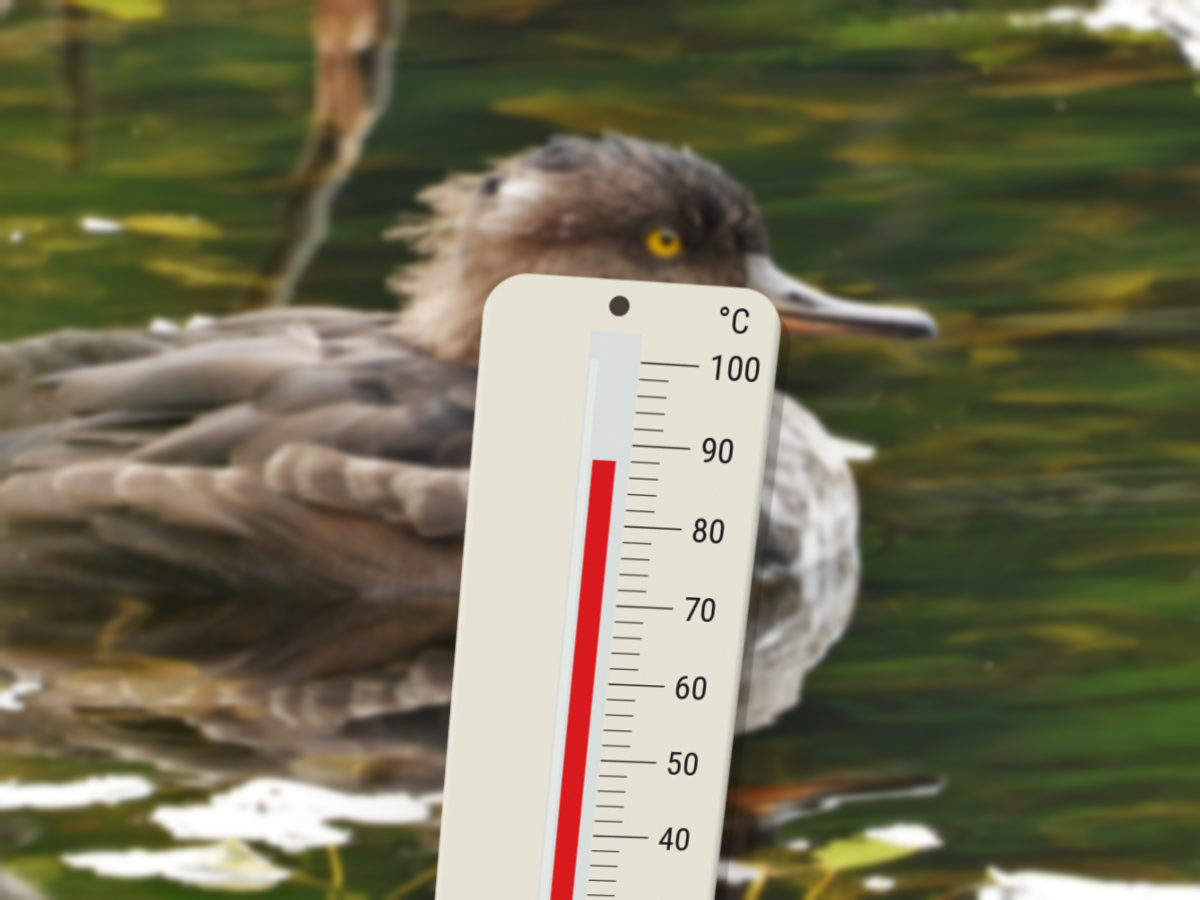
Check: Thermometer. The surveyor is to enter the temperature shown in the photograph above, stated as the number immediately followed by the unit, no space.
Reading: 88°C
